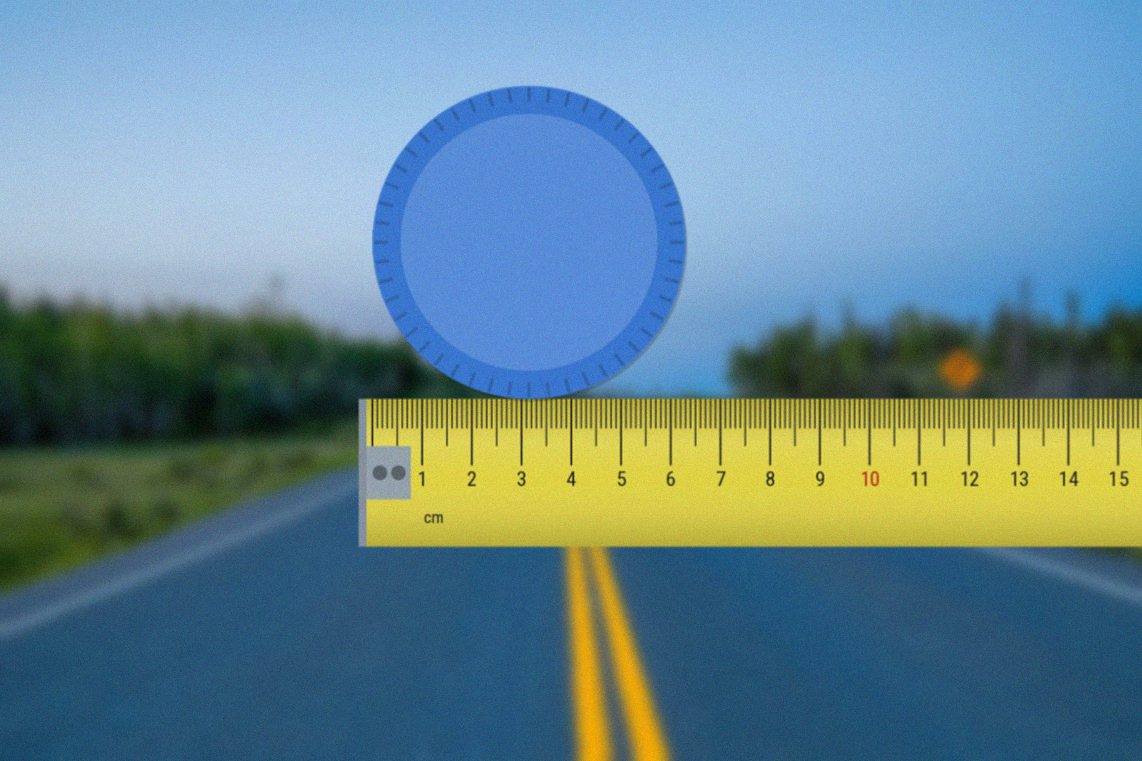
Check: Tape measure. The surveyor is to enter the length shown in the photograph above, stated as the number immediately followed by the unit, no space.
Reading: 6.3cm
